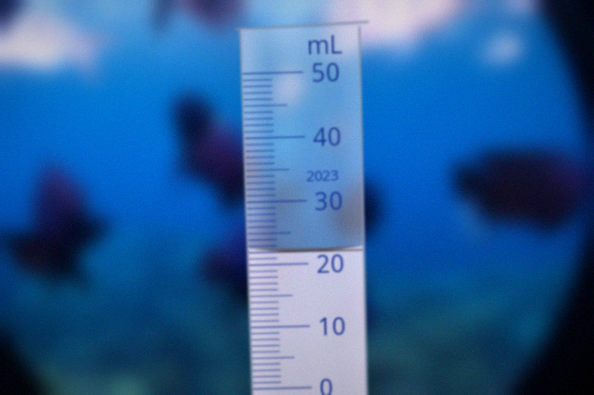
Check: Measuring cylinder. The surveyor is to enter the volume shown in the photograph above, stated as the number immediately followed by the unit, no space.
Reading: 22mL
